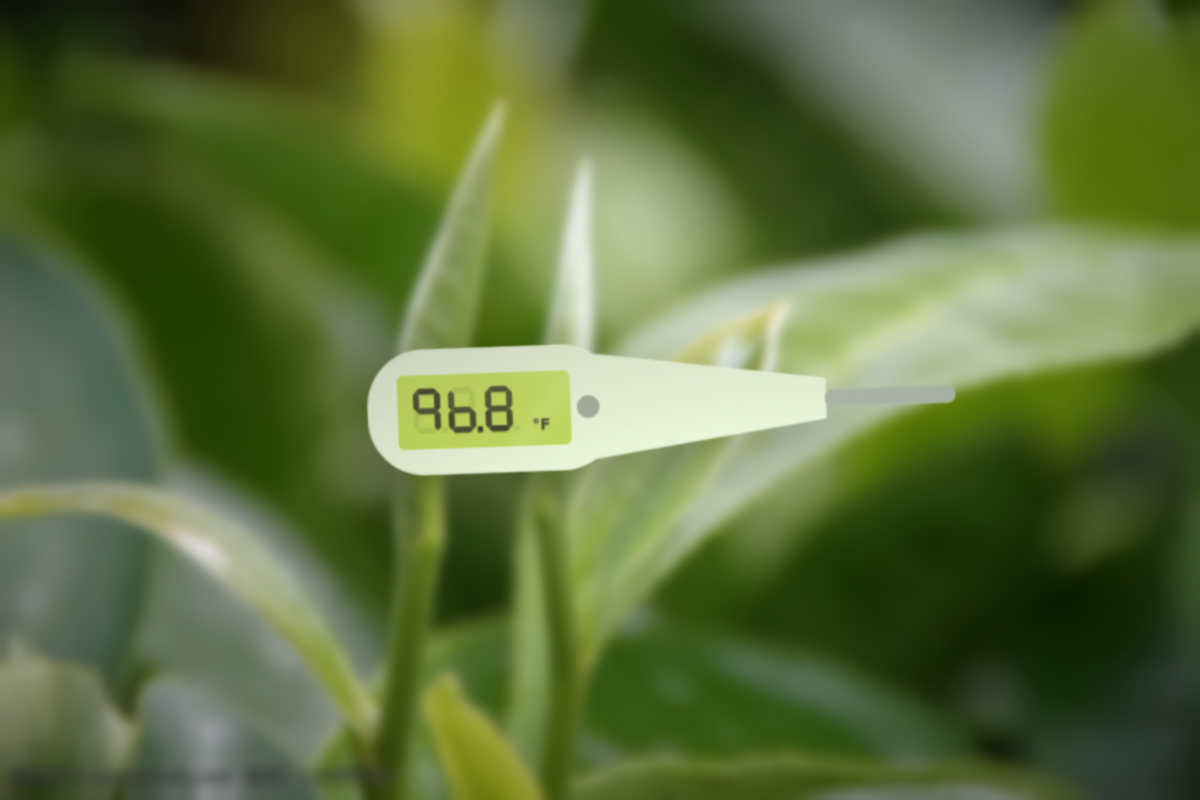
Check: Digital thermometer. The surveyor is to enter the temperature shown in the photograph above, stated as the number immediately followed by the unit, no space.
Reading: 96.8°F
